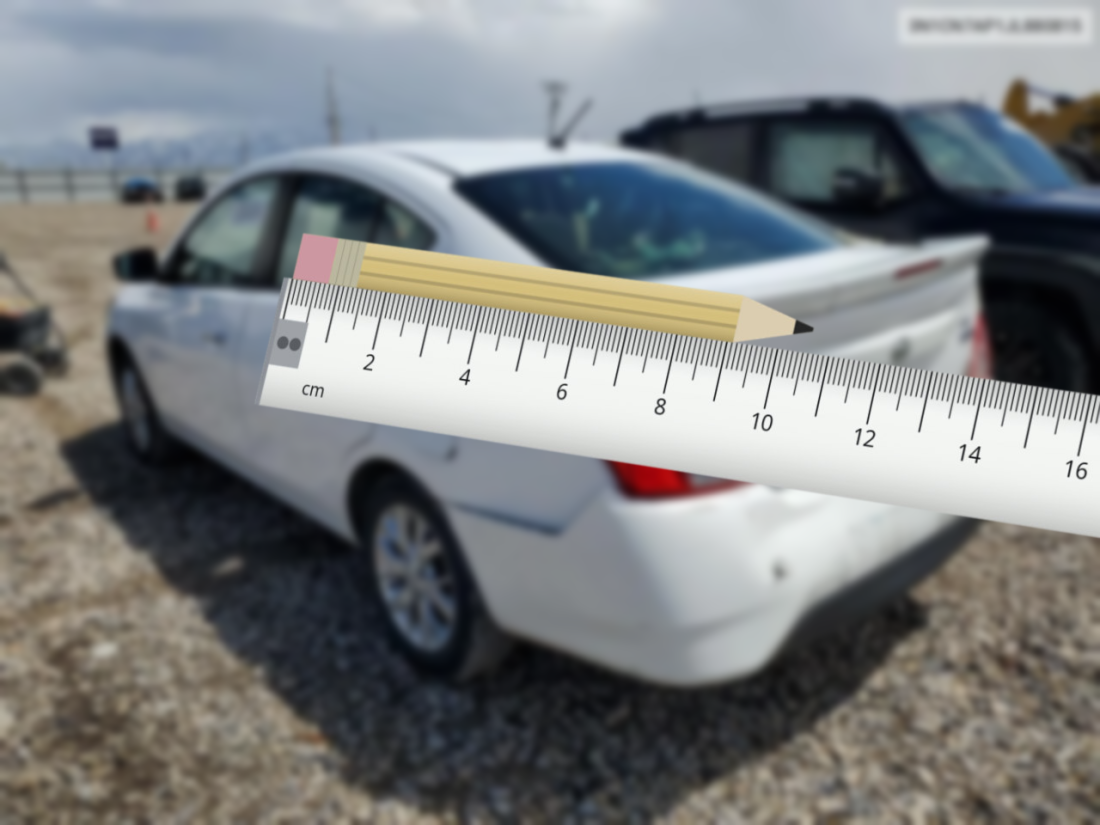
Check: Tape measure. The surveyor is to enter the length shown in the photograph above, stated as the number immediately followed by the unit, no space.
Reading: 10.6cm
